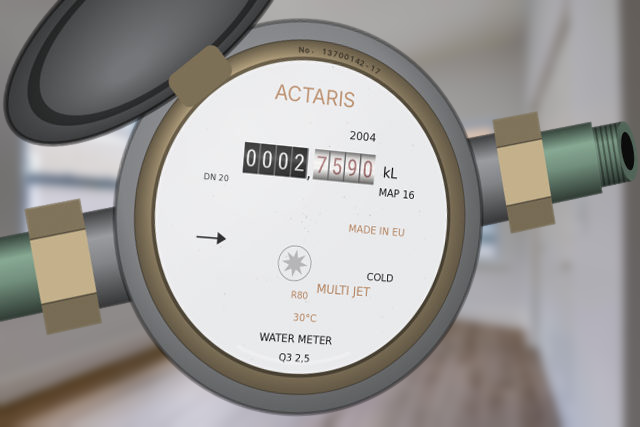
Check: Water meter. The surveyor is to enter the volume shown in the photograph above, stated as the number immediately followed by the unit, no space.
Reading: 2.7590kL
